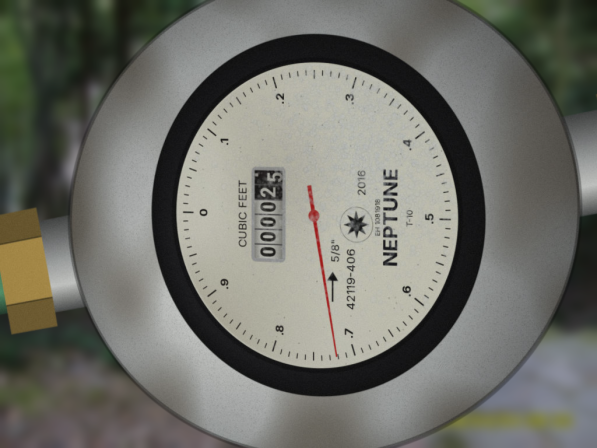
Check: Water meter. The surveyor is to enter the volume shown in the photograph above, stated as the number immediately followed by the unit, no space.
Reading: 24.72ft³
